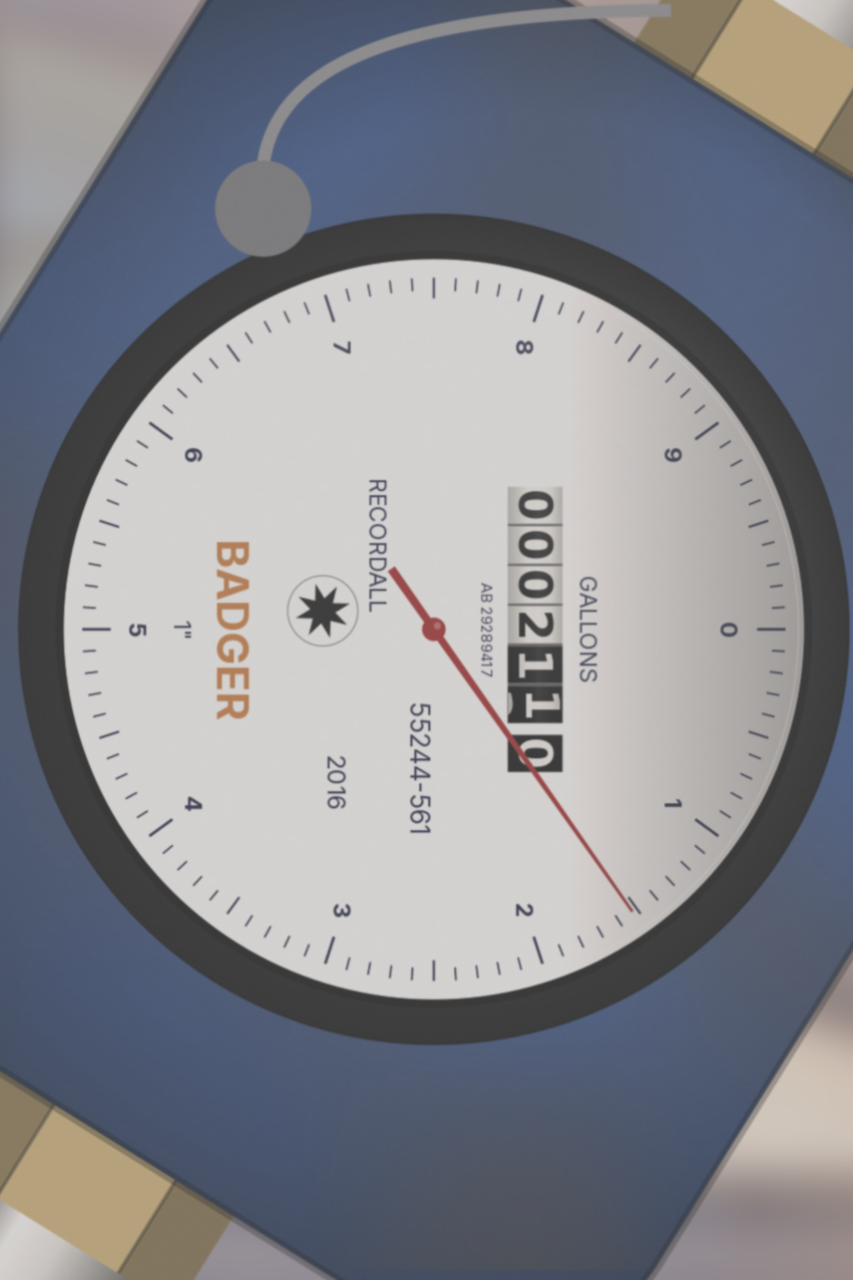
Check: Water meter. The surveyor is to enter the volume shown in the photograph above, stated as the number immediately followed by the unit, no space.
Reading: 2111.5gal
